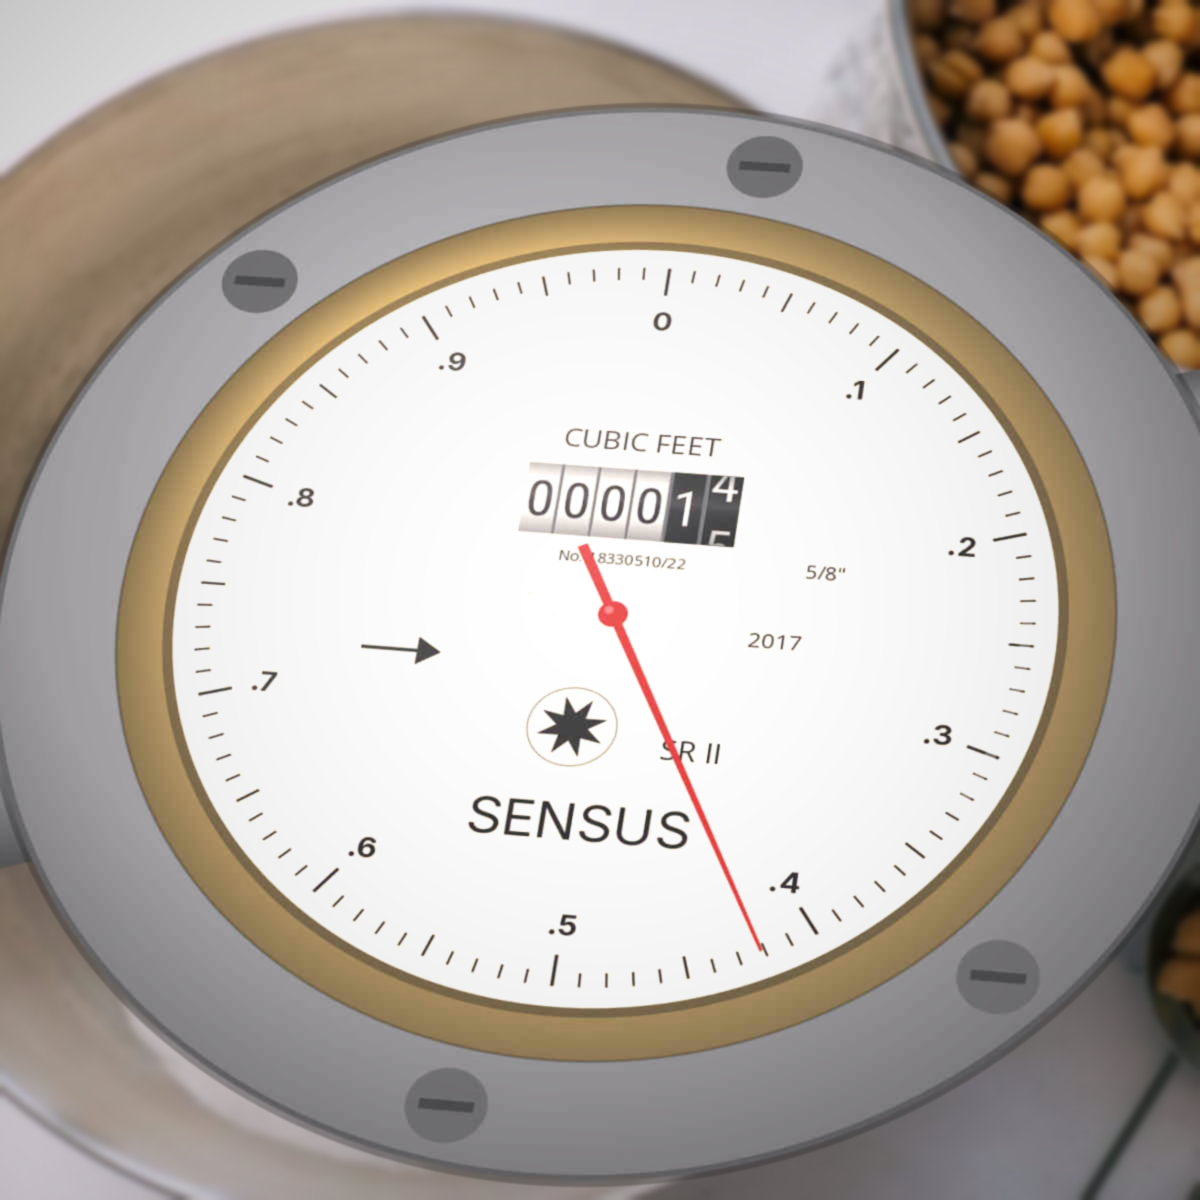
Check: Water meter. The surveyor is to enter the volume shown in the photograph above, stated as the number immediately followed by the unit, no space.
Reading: 14.42ft³
